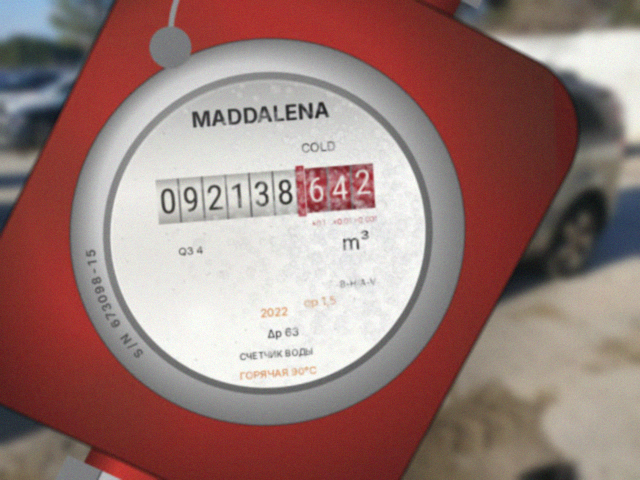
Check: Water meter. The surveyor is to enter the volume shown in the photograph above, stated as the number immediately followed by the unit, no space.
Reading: 92138.642m³
